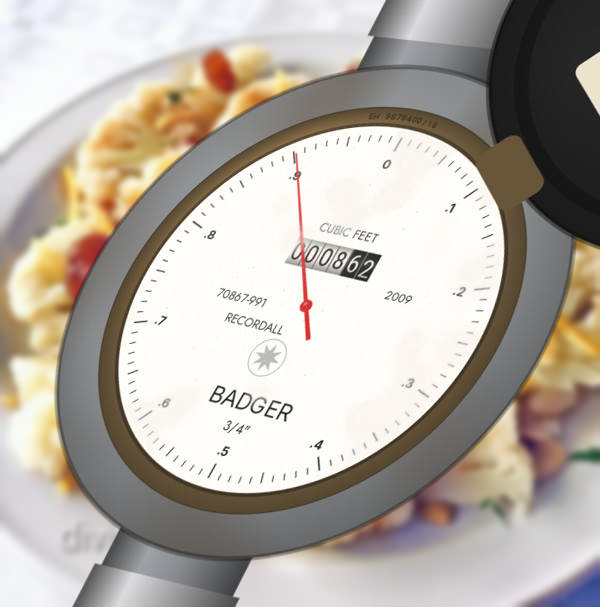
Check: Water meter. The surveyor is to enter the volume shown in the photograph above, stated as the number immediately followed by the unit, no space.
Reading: 861.90ft³
